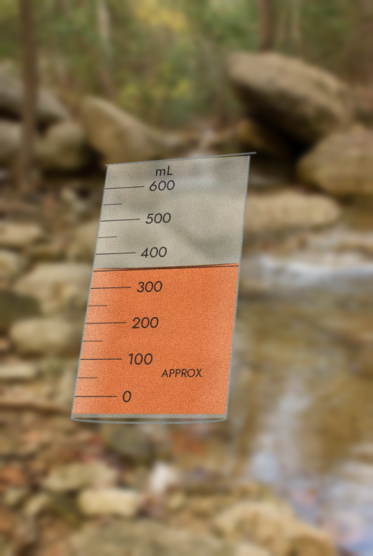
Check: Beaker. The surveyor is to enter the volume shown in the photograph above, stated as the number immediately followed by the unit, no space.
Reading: 350mL
